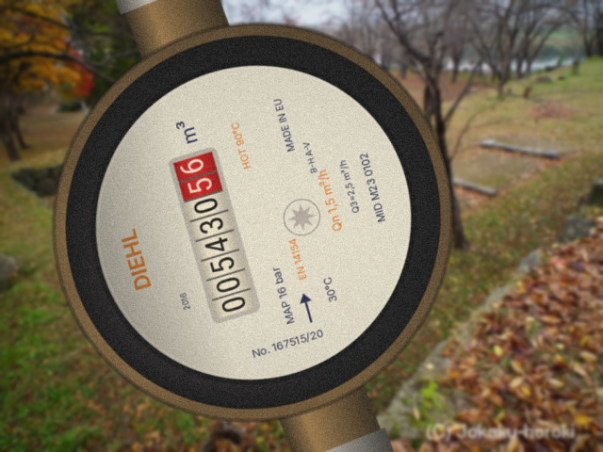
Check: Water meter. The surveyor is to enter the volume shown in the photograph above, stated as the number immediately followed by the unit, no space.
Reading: 5430.56m³
